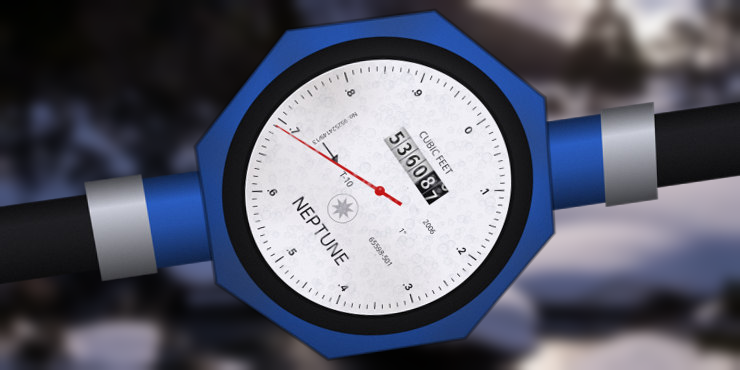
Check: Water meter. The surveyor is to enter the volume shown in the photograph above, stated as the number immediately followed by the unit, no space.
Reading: 536086.69ft³
